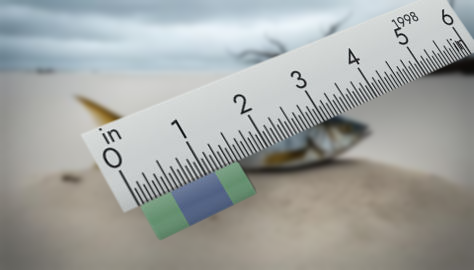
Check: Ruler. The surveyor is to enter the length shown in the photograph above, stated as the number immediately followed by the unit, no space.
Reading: 1.5in
